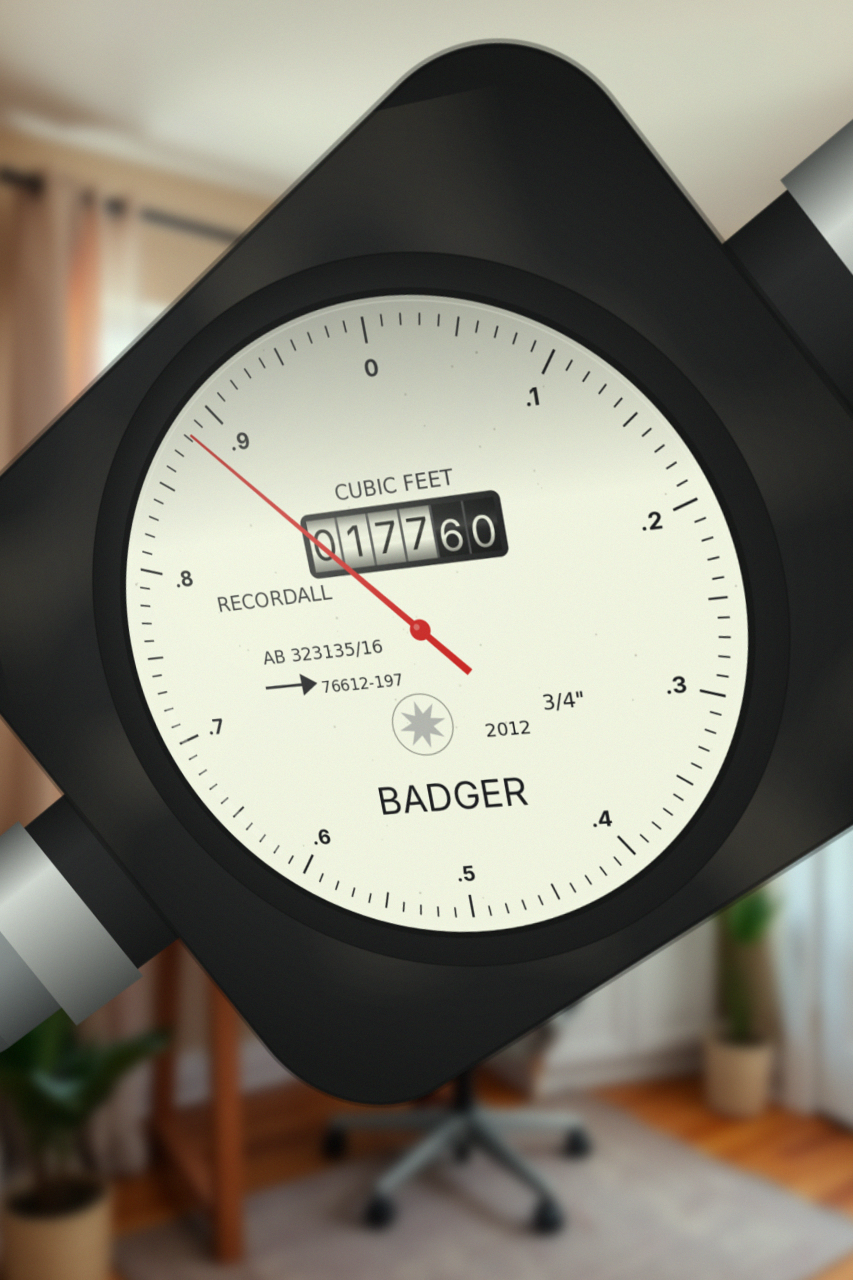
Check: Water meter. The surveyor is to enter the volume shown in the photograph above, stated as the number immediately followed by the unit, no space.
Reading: 17759.88ft³
